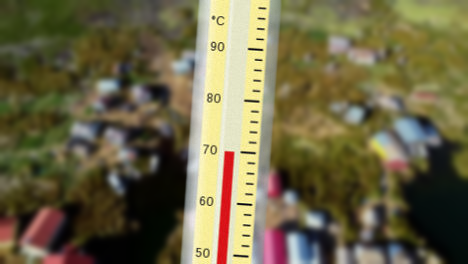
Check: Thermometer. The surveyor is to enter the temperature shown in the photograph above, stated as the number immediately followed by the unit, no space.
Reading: 70°C
